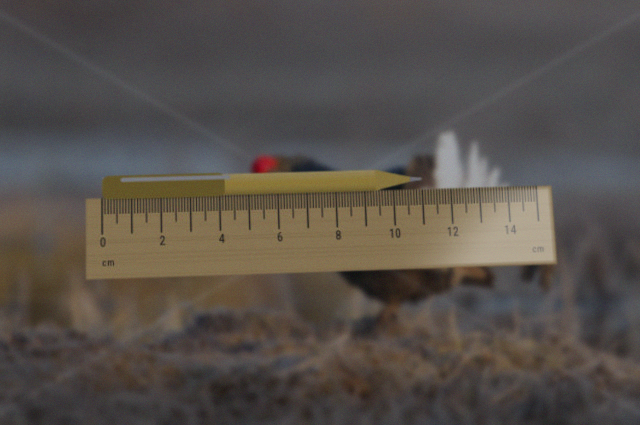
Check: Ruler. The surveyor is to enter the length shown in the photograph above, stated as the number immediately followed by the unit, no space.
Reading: 11cm
